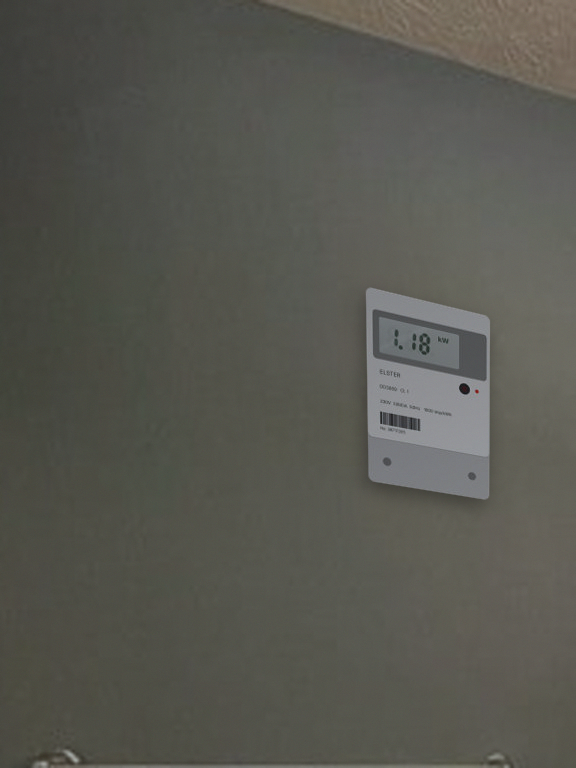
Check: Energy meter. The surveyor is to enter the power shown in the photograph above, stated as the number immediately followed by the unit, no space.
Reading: 1.18kW
